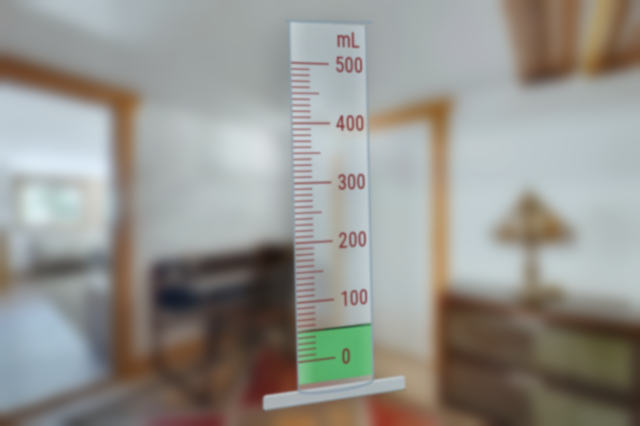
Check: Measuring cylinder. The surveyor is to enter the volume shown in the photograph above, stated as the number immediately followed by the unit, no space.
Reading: 50mL
